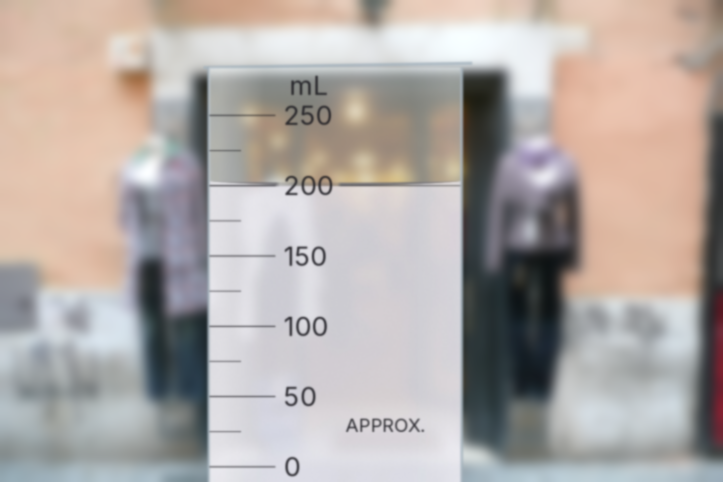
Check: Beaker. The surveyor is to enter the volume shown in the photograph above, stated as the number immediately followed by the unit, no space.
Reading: 200mL
